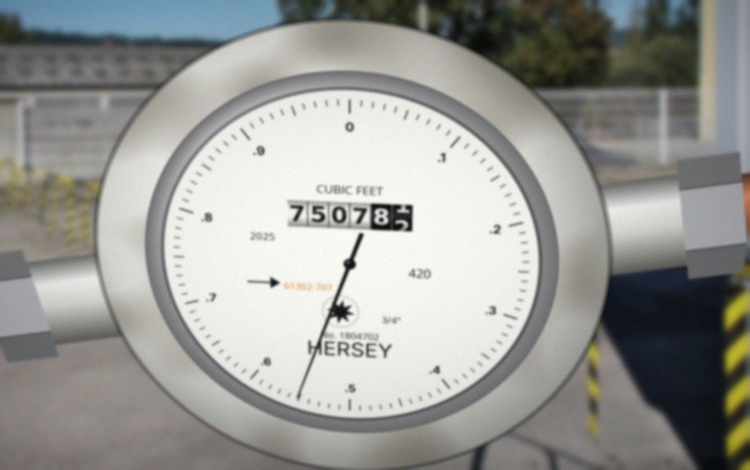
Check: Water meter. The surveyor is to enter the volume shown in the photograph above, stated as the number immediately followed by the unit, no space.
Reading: 750781.55ft³
